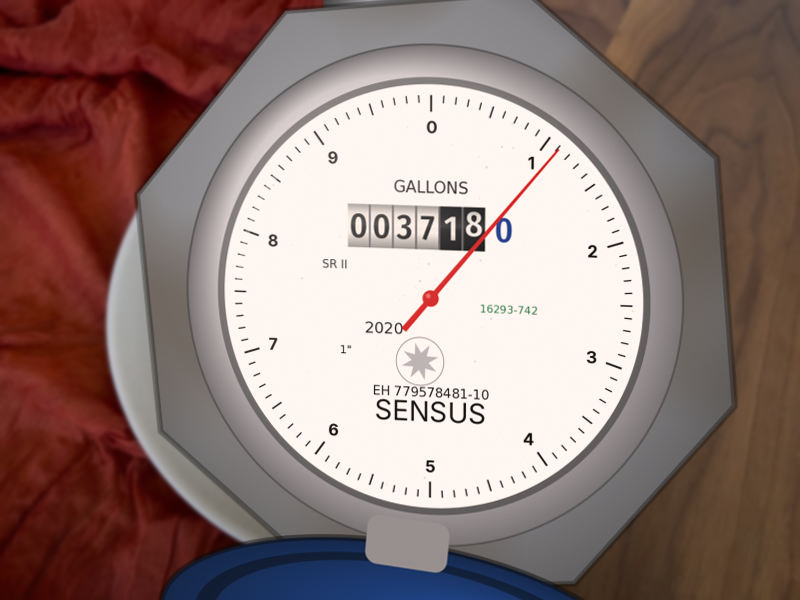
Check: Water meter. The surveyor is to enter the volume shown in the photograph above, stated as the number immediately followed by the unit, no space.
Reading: 37181.1gal
